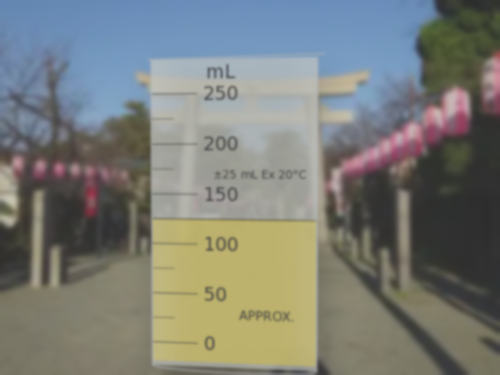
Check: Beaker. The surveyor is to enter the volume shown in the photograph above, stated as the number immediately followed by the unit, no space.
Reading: 125mL
